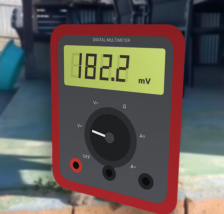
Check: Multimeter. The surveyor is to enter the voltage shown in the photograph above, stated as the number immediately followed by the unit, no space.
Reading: 182.2mV
